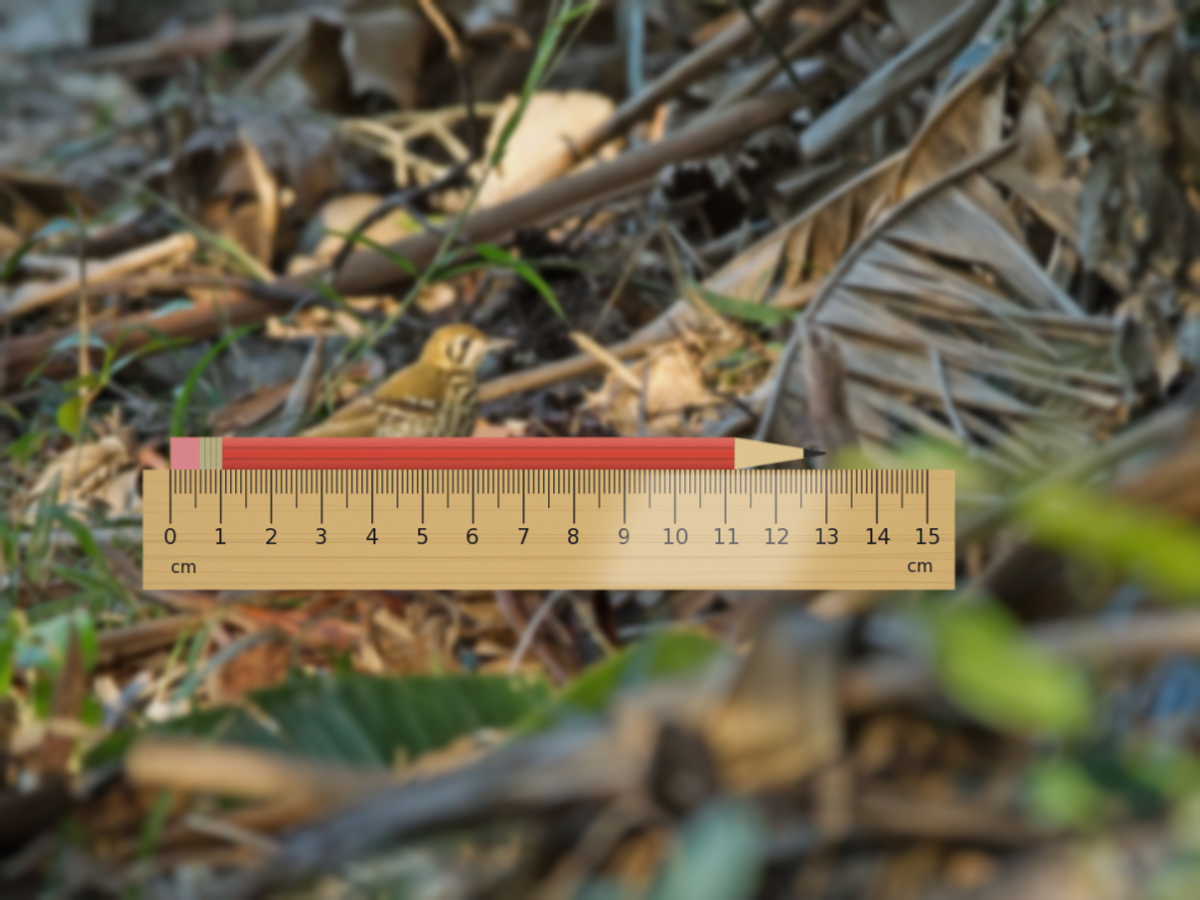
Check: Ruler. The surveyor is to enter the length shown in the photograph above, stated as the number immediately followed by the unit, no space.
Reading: 13cm
